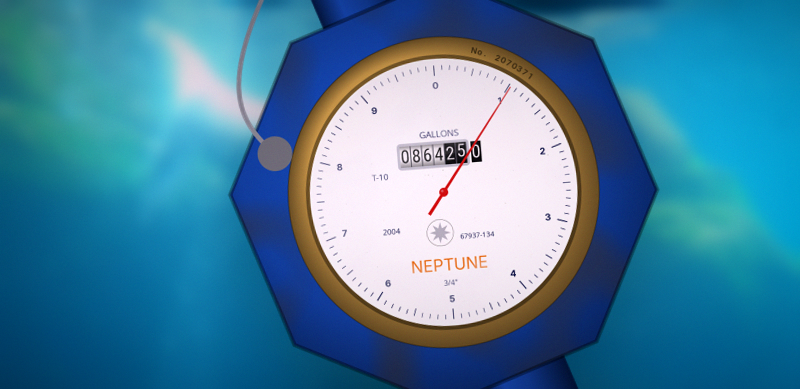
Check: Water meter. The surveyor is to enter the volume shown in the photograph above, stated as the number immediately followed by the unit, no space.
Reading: 864251.0gal
